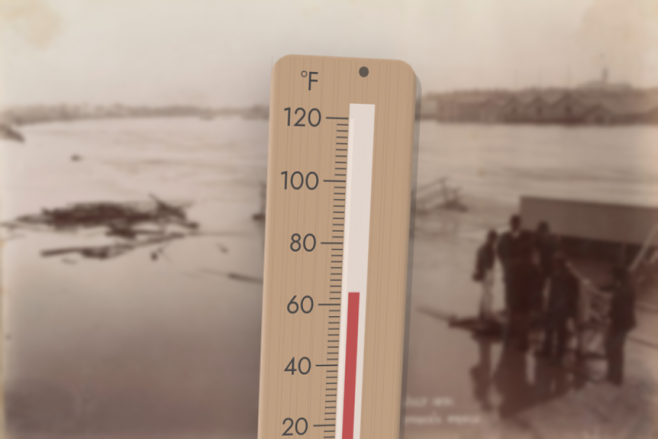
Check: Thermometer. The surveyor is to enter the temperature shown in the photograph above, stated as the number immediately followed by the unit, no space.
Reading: 64°F
